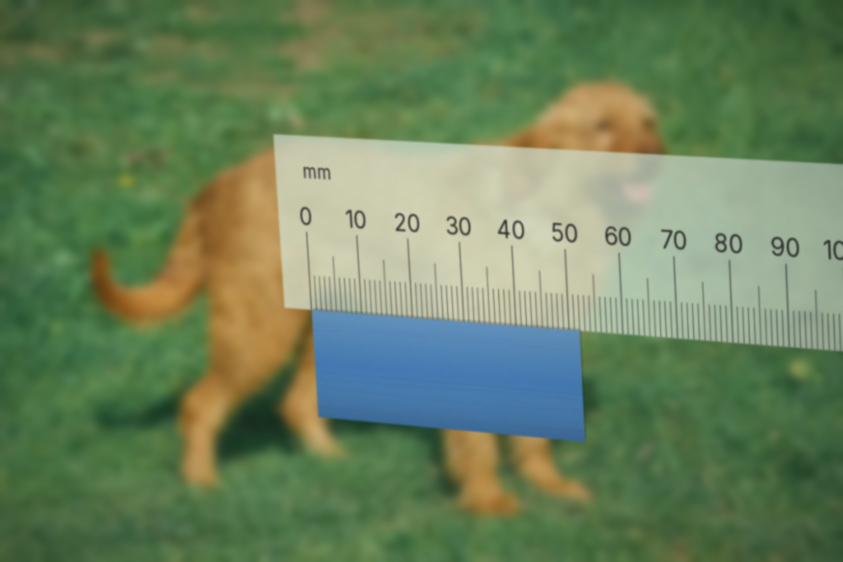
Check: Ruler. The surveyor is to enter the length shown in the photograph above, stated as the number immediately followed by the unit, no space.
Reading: 52mm
